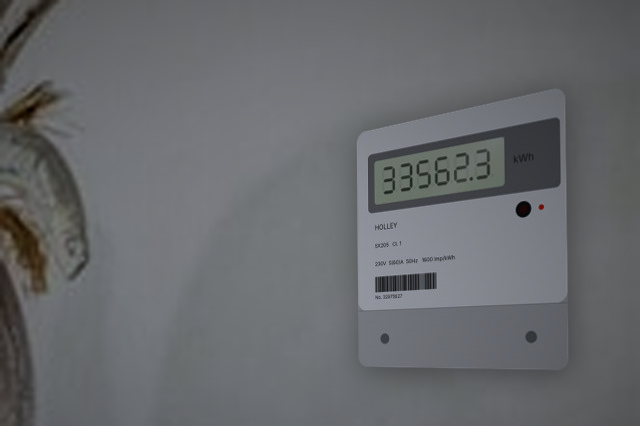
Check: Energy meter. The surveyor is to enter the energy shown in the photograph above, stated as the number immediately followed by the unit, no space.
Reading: 33562.3kWh
